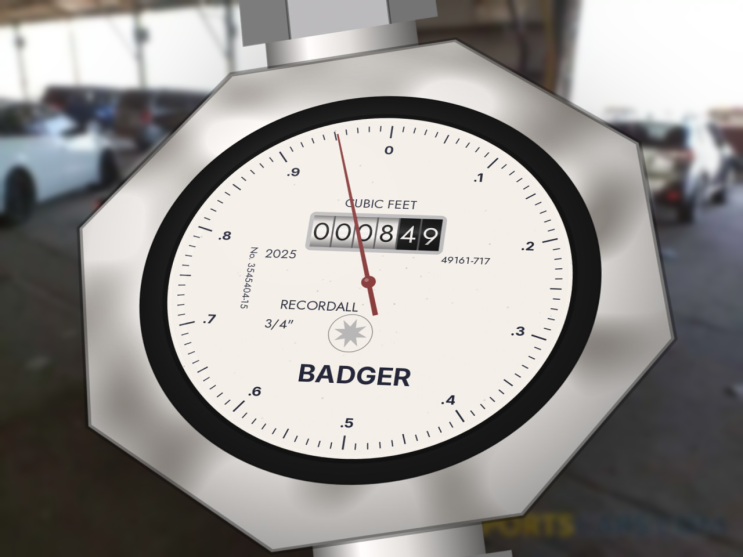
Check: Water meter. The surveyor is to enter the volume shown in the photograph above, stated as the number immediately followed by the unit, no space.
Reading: 848.95ft³
